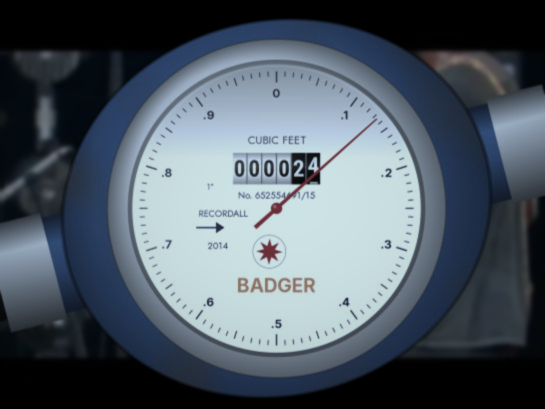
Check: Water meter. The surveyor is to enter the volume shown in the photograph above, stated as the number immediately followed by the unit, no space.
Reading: 24.13ft³
